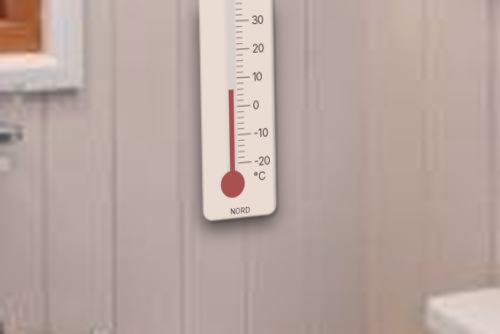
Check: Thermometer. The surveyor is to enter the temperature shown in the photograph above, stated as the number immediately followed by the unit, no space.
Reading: 6°C
